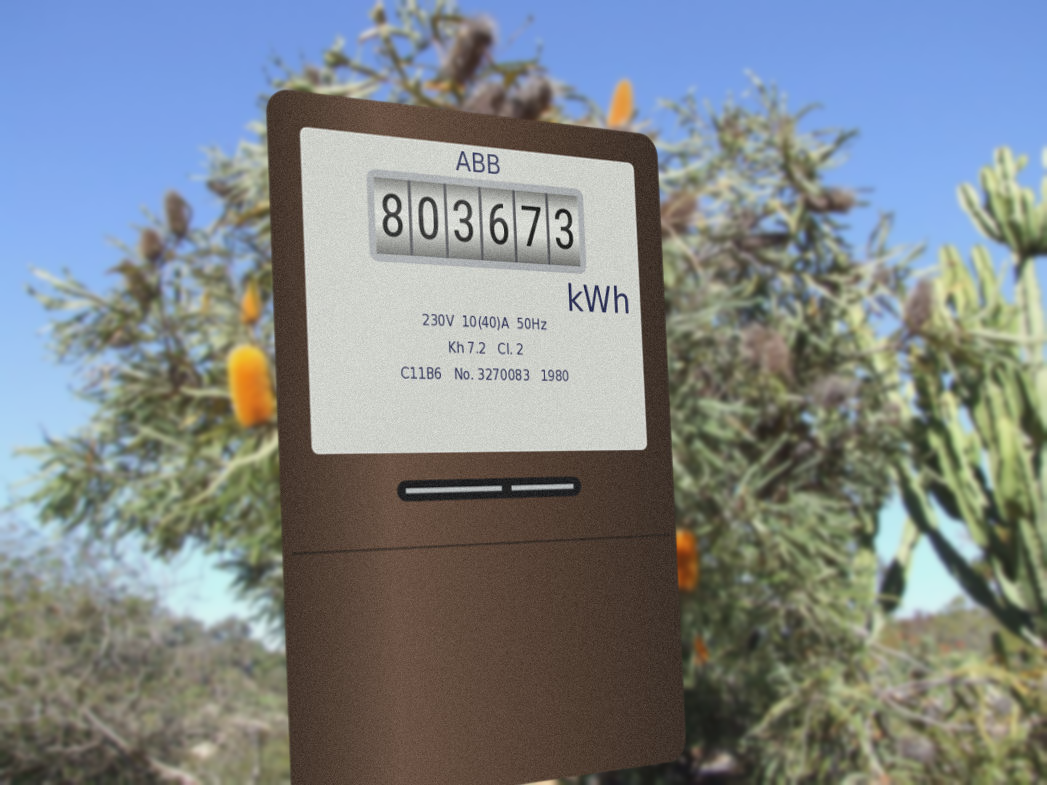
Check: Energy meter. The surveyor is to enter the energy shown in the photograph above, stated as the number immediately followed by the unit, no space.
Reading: 803673kWh
